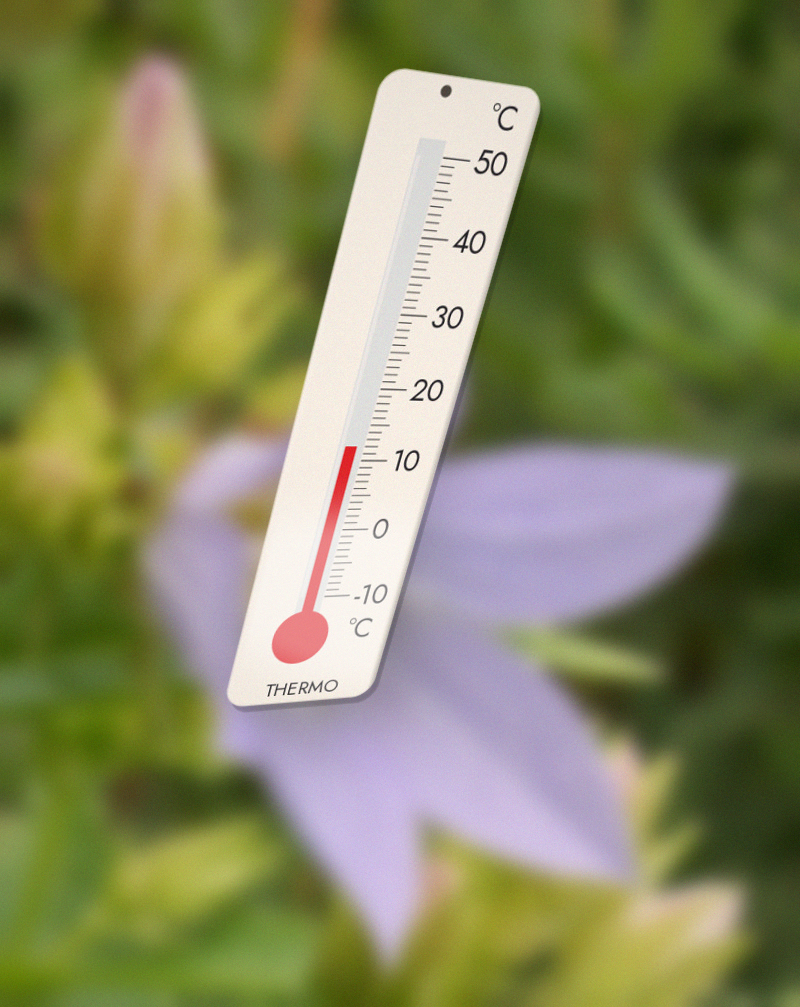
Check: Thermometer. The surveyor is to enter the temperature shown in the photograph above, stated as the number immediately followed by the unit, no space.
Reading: 12°C
